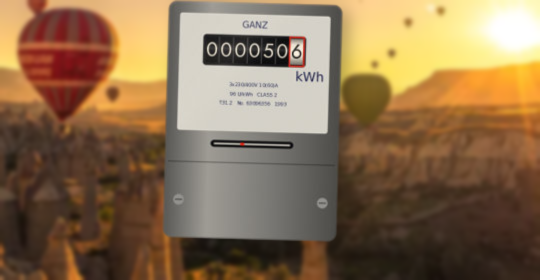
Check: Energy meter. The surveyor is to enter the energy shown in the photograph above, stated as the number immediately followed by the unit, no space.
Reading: 50.6kWh
